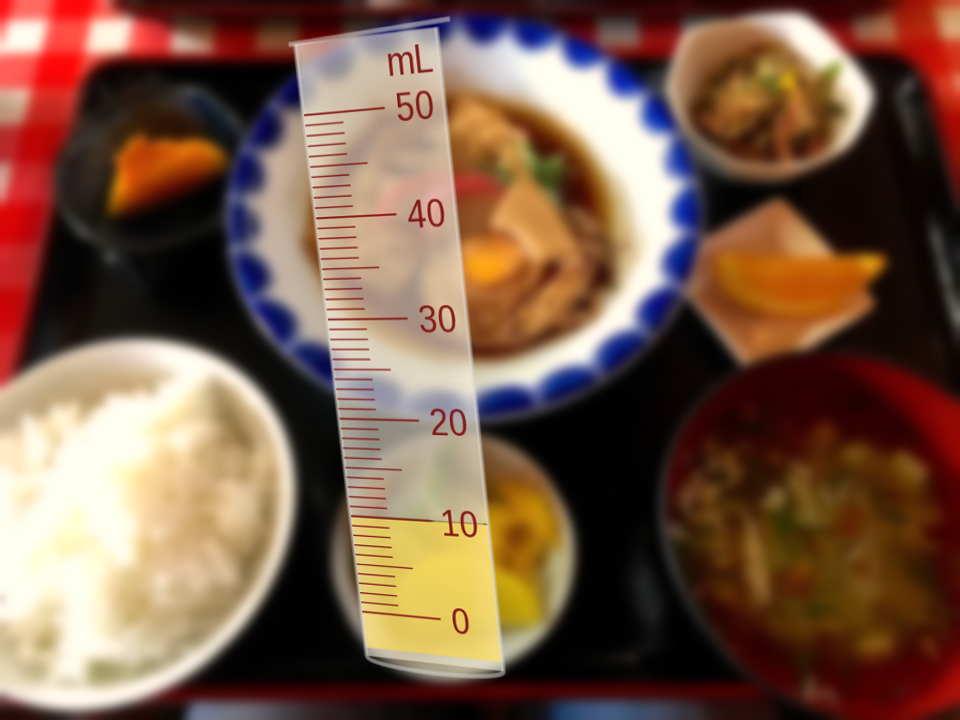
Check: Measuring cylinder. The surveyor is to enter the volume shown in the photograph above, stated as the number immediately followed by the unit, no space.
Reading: 10mL
